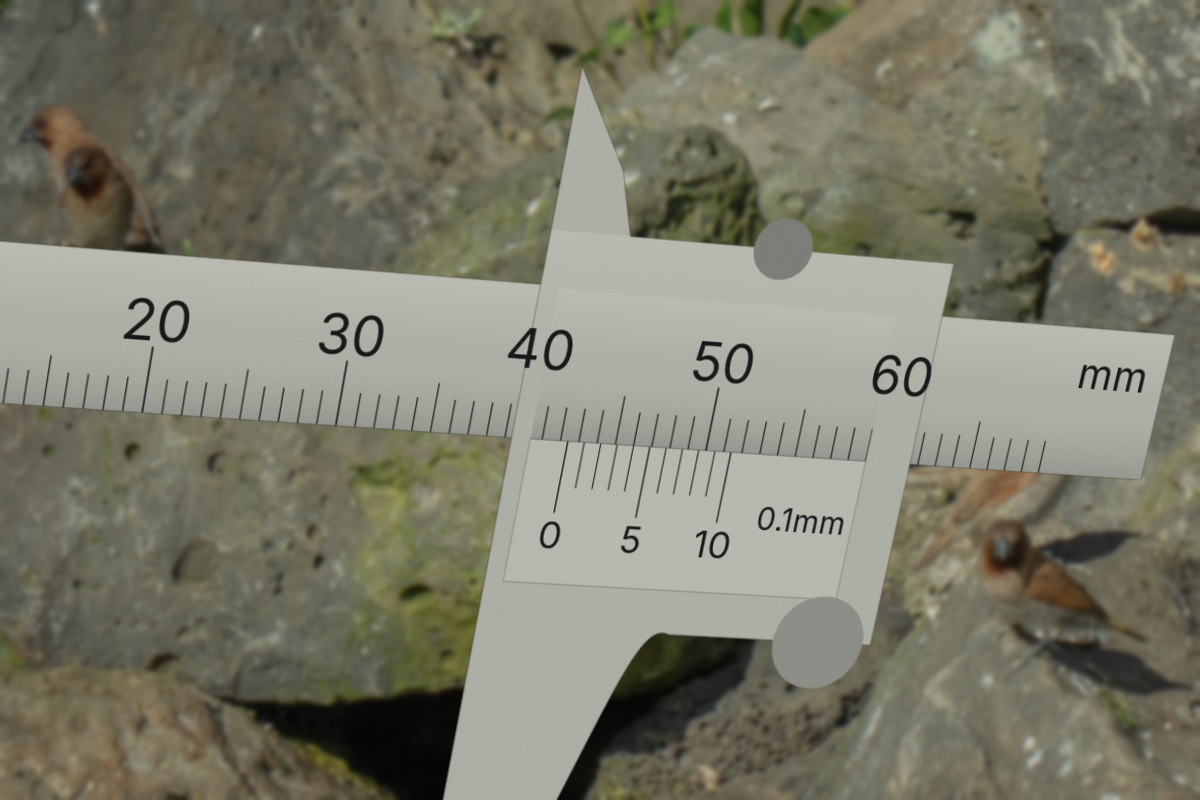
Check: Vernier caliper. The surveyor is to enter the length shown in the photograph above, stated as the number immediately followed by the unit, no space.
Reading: 42.4mm
